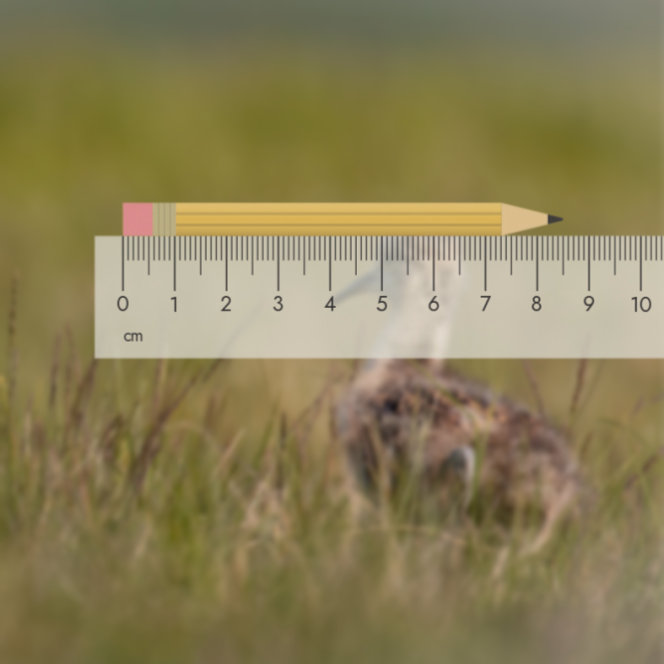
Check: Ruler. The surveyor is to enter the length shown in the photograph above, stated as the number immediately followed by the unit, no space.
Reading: 8.5cm
